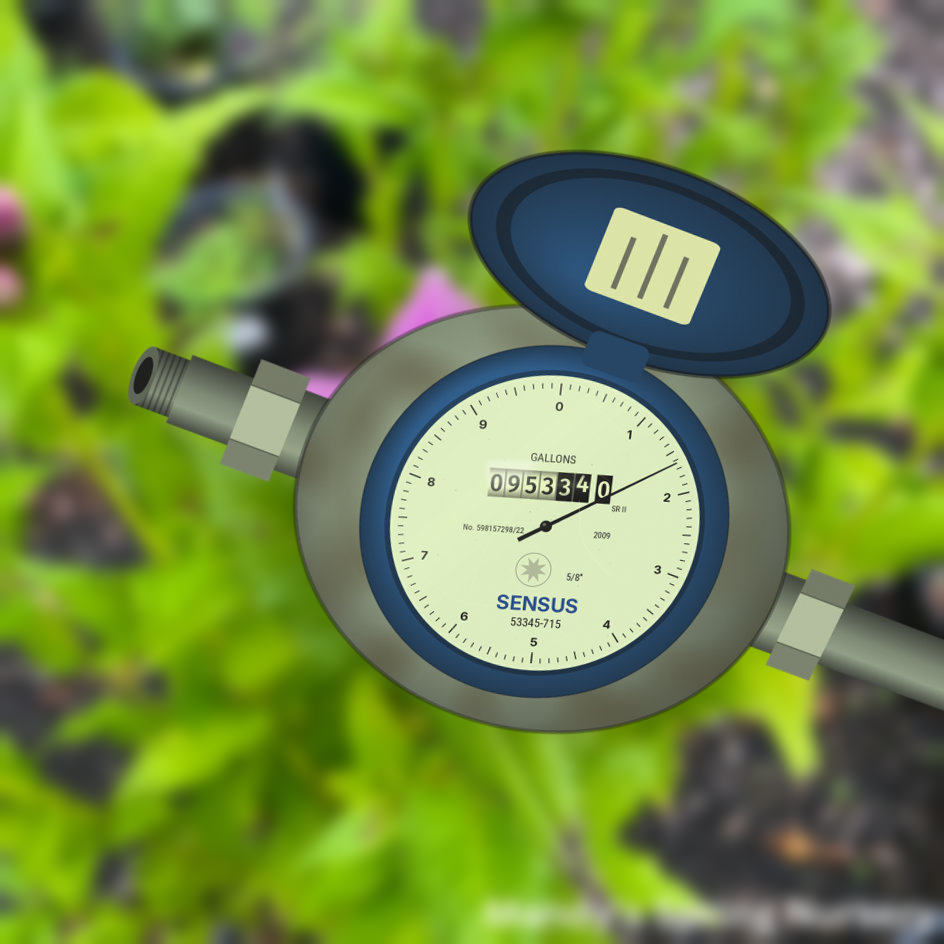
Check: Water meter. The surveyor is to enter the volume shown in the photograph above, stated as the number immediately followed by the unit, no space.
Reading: 953341.6gal
